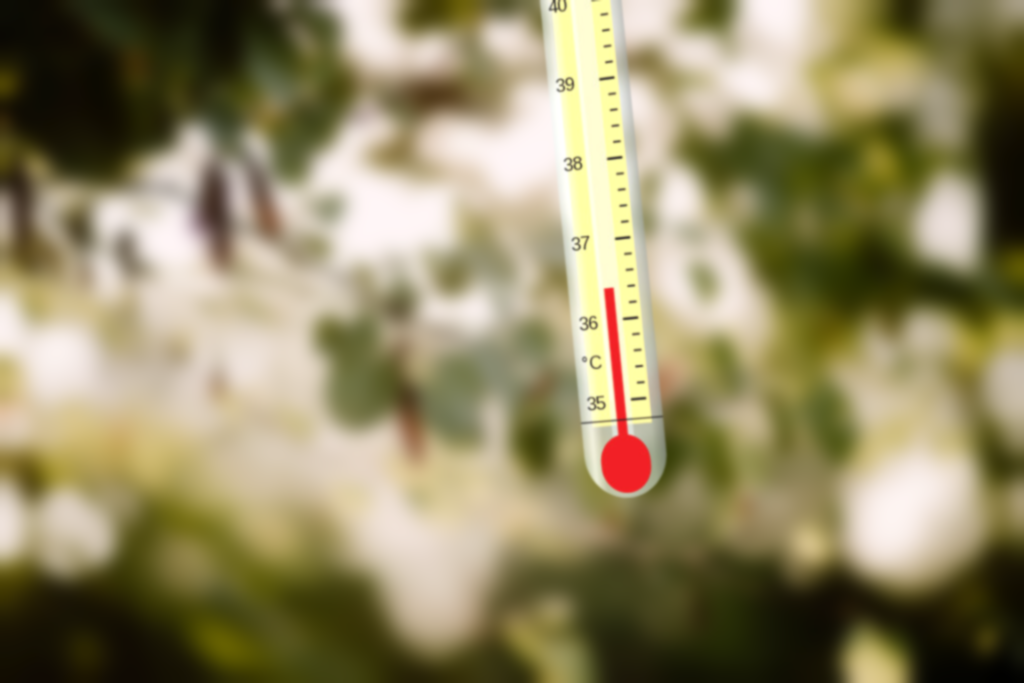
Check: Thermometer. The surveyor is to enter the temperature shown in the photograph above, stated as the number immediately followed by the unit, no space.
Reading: 36.4°C
